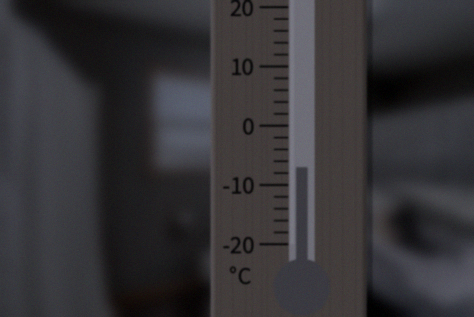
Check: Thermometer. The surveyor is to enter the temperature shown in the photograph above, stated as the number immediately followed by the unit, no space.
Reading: -7°C
